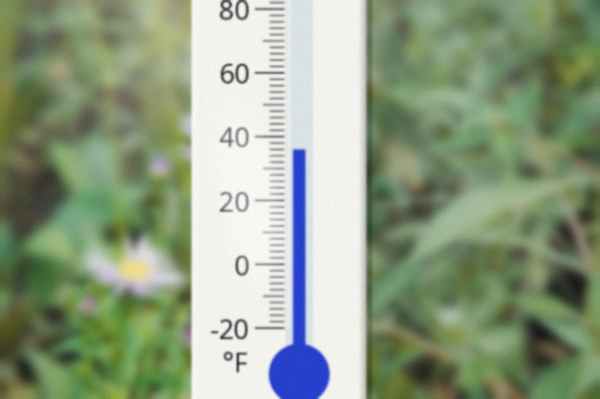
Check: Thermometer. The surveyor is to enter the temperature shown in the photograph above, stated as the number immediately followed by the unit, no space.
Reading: 36°F
